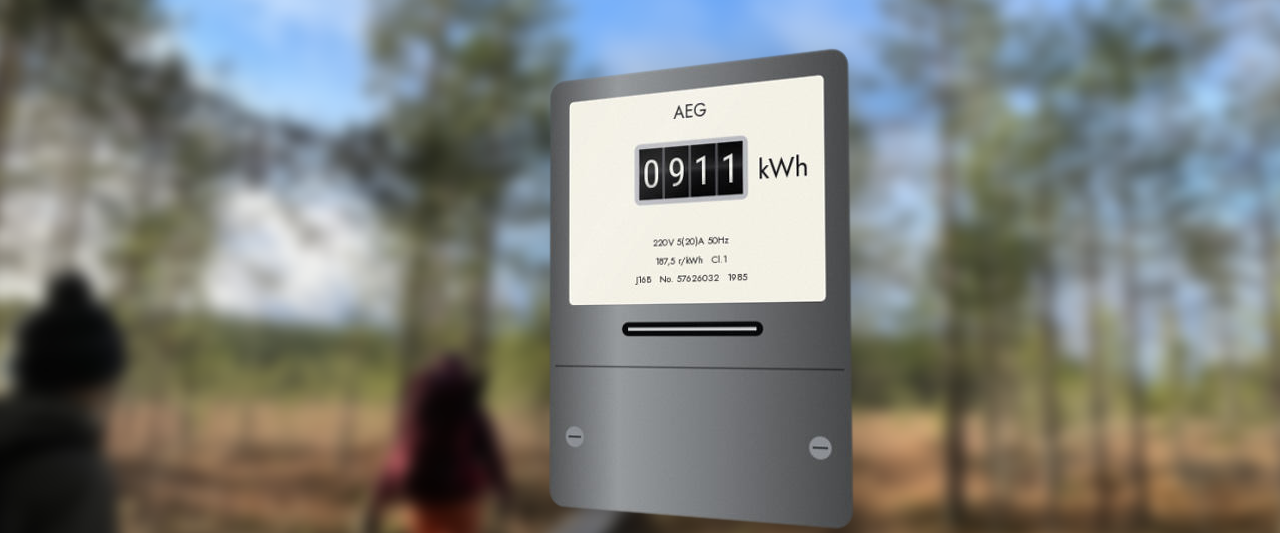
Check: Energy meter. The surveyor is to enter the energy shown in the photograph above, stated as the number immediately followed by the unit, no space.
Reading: 911kWh
